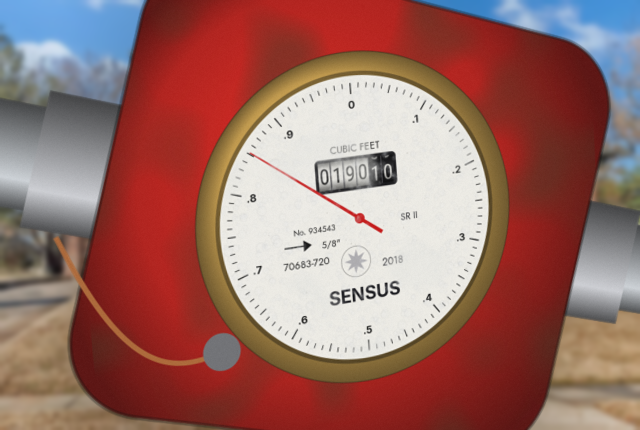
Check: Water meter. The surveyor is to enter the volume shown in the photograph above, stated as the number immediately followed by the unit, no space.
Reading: 19009.85ft³
